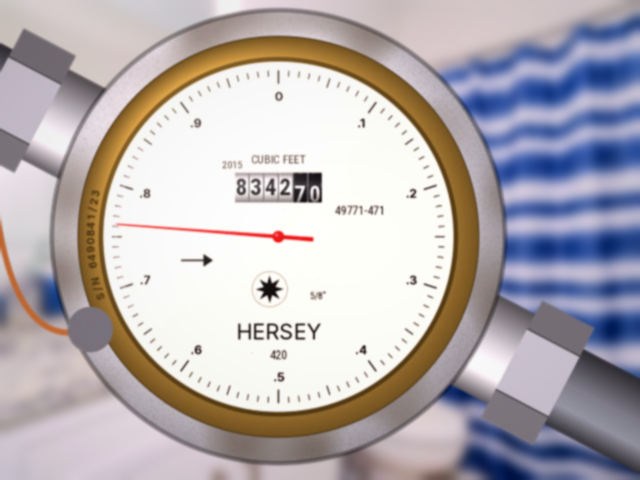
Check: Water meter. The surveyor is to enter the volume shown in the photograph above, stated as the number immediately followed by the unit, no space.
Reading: 834269.76ft³
